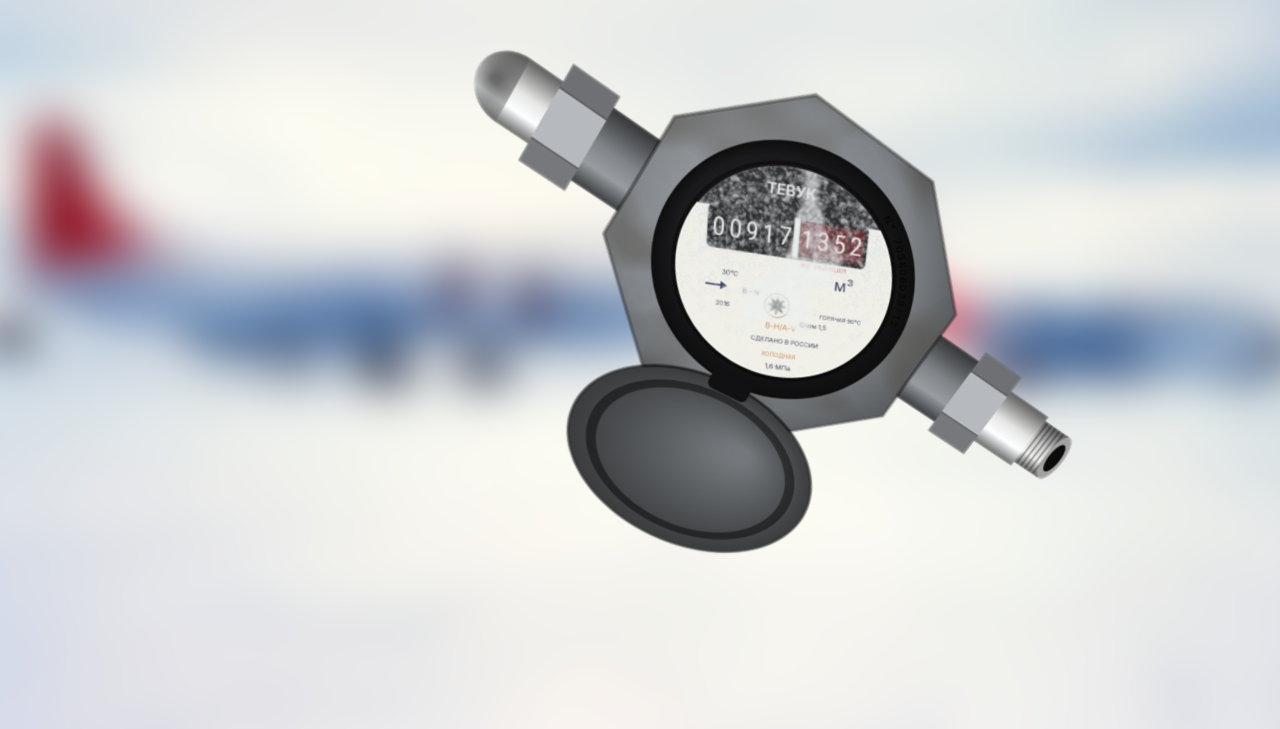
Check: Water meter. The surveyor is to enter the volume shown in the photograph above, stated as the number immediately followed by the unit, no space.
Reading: 917.1352m³
